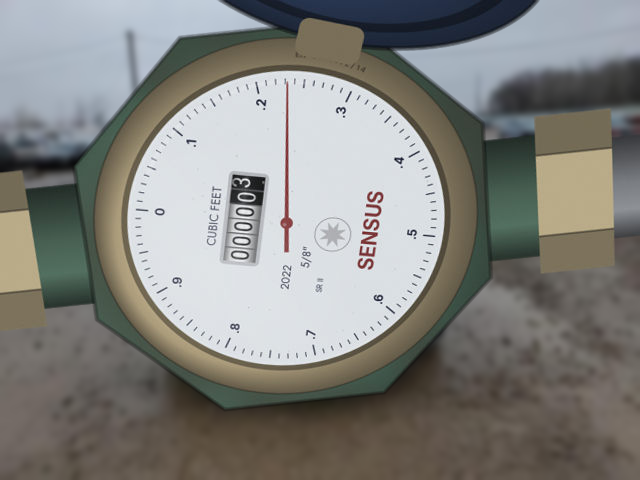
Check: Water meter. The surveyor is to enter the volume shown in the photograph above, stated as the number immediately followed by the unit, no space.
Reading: 3.23ft³
